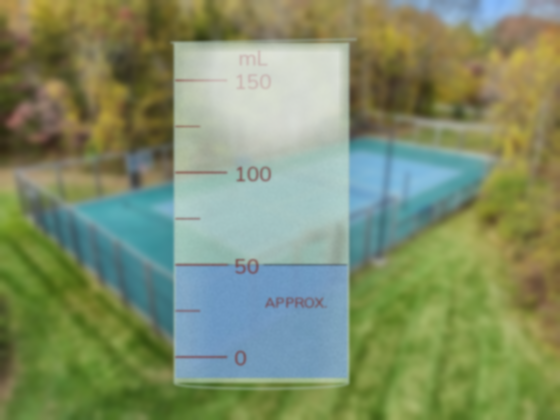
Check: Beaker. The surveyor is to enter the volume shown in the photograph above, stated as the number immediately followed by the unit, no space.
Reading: 50mL
